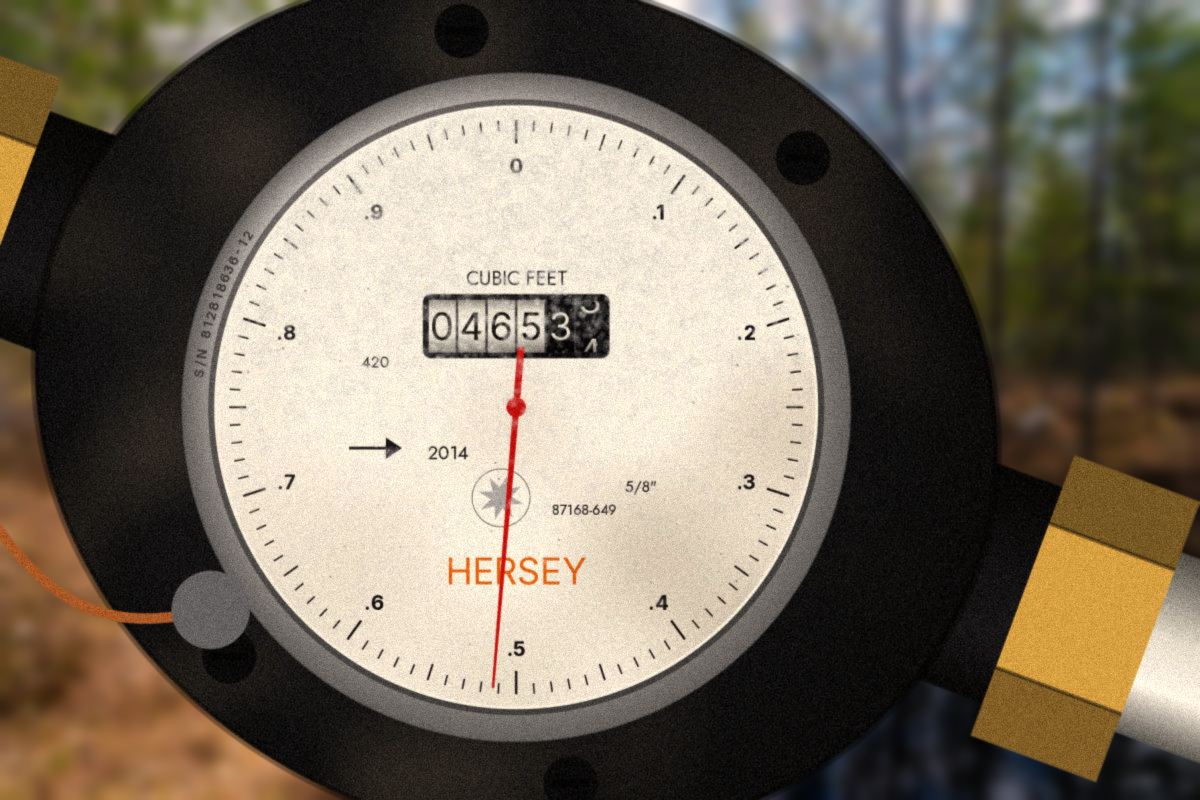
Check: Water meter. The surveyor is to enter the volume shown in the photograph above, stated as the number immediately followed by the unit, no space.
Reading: 46533.51ft³
